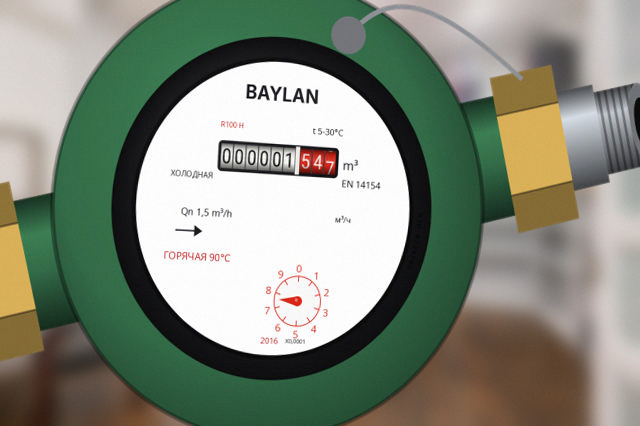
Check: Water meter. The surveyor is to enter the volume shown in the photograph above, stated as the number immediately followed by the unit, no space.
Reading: 1.5467m³
